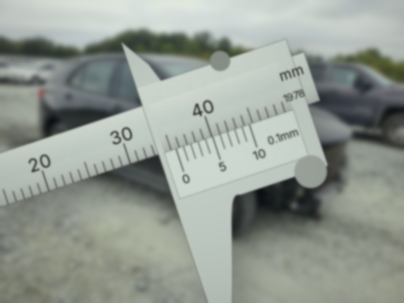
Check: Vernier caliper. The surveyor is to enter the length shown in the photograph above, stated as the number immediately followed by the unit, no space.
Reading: 35.6mm
